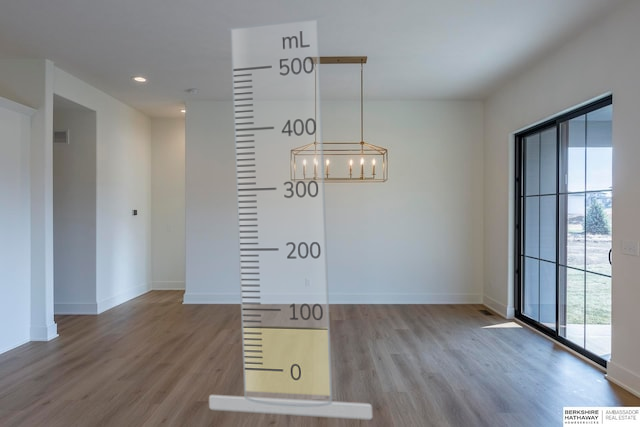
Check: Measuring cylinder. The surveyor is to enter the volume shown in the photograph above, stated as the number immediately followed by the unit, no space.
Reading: 70mL
